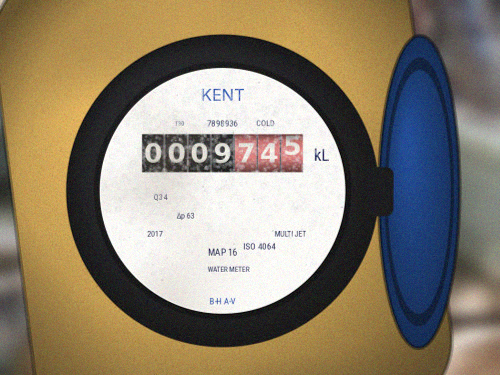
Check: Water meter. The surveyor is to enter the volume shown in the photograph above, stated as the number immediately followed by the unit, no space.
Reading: 9.745kL
